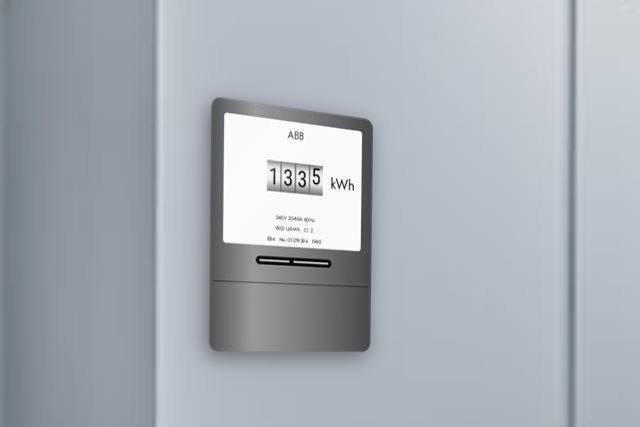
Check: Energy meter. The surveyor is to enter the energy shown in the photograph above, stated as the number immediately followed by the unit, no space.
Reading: 1335kWh
